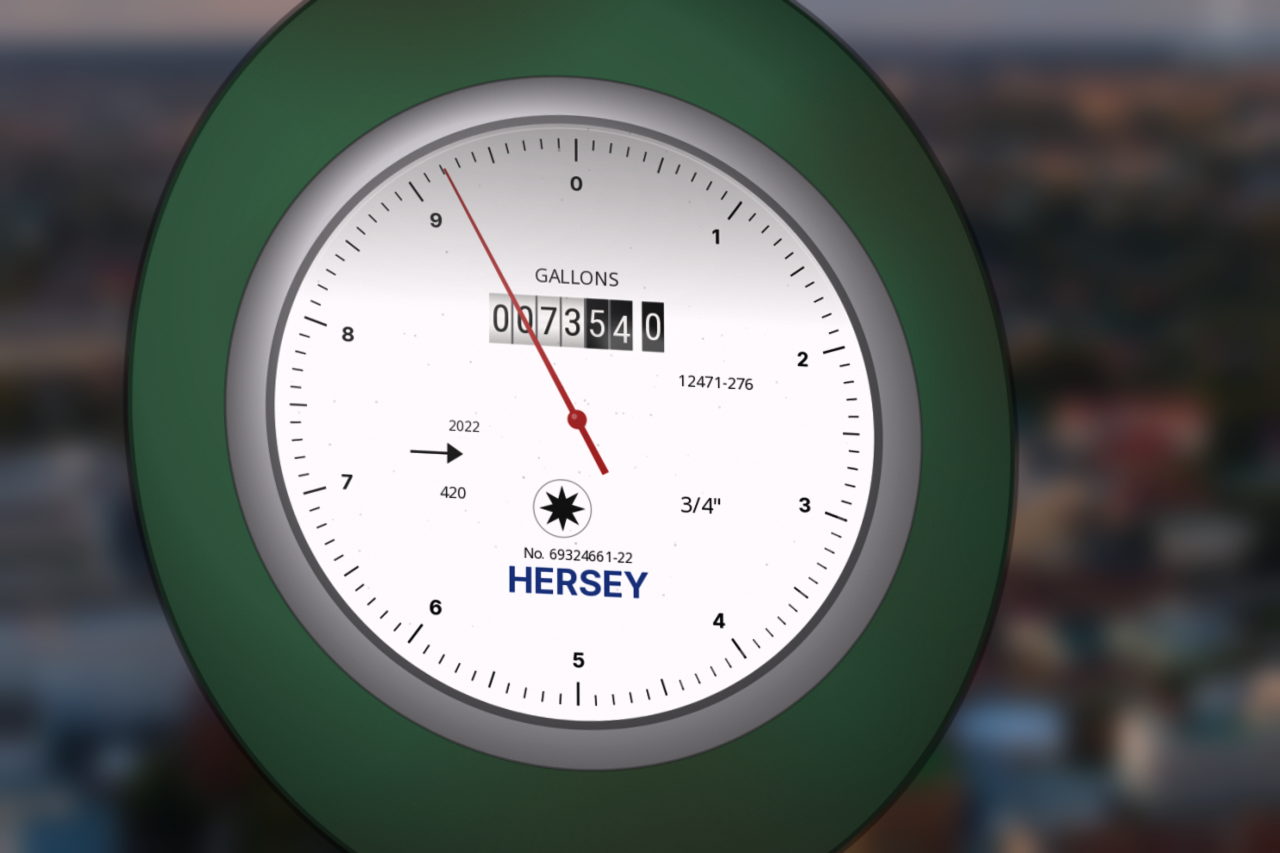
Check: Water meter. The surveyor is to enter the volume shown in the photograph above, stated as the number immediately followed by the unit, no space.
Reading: 73539.2gal
